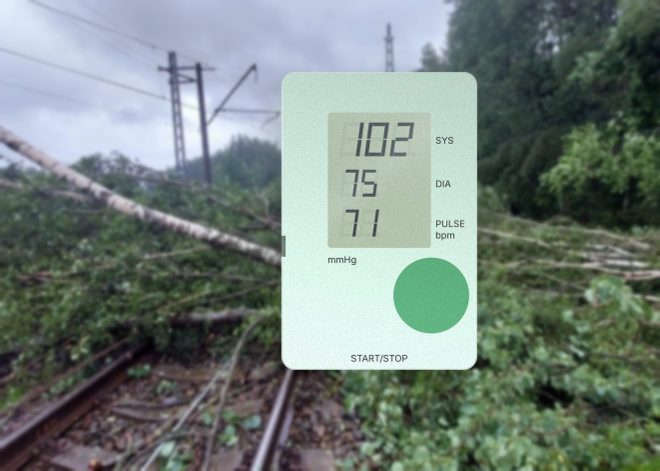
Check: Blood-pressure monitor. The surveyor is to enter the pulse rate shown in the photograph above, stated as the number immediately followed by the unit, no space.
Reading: 71bpm
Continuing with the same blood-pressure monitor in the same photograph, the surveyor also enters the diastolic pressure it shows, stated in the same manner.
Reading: 75mmHg
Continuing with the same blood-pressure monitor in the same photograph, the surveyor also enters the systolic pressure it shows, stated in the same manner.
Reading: 102mmHg
